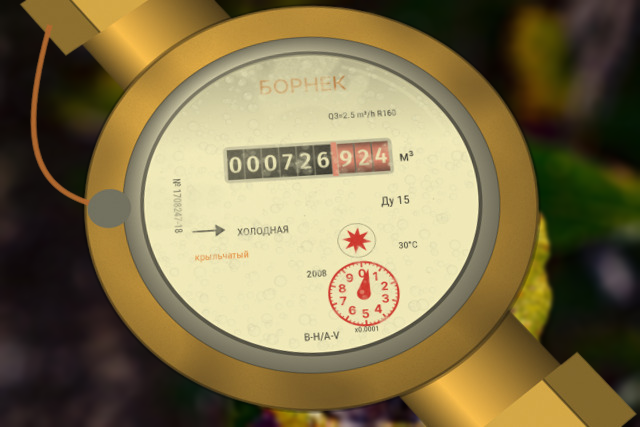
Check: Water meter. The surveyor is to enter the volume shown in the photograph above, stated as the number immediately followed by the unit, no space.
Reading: 726.9240m³
